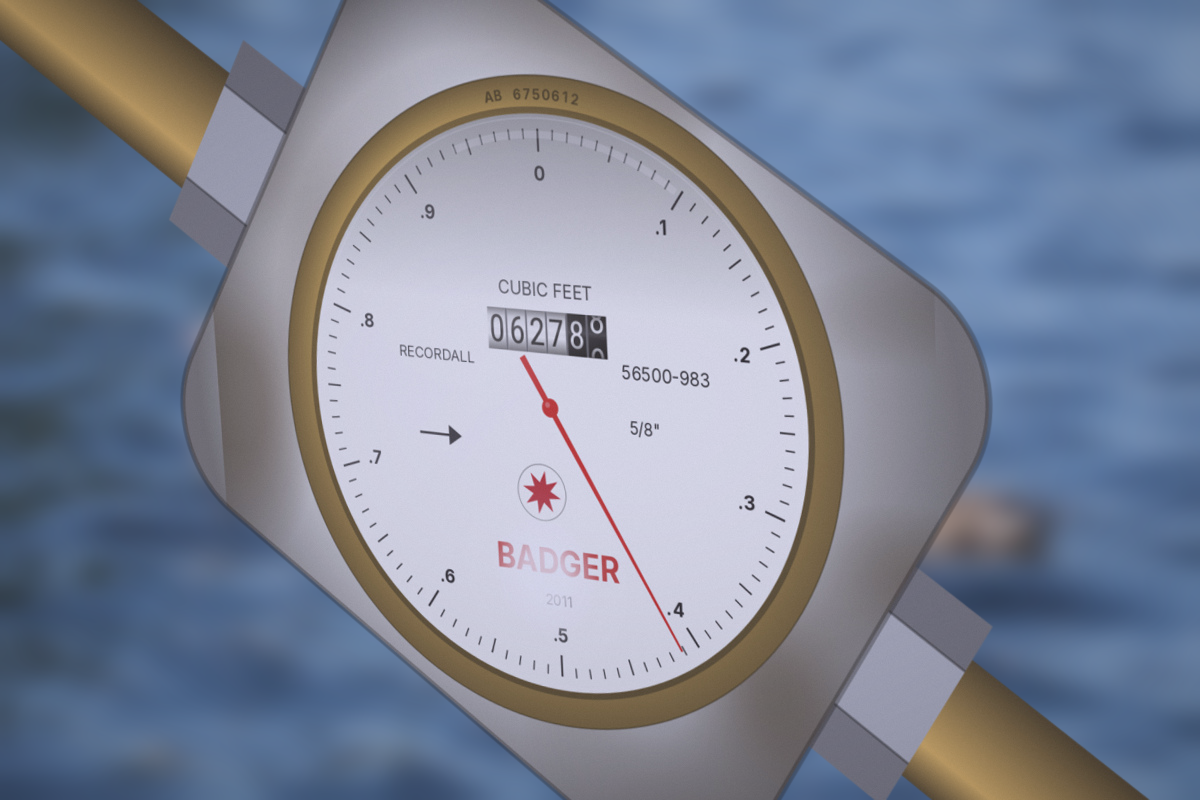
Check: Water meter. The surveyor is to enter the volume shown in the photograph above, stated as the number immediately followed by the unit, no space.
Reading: 62788.41ft³
